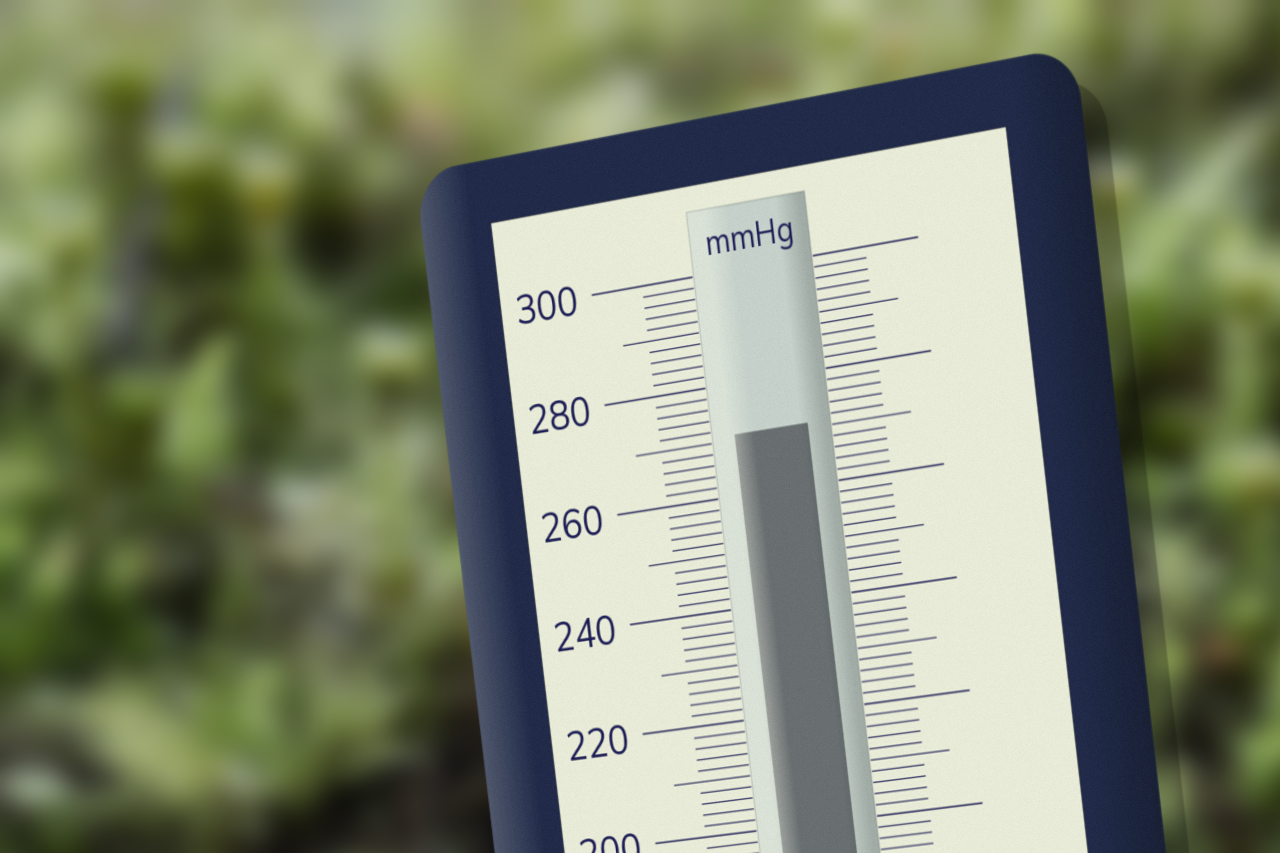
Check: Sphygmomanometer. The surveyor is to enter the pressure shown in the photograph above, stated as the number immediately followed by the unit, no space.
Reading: 271mmHg
